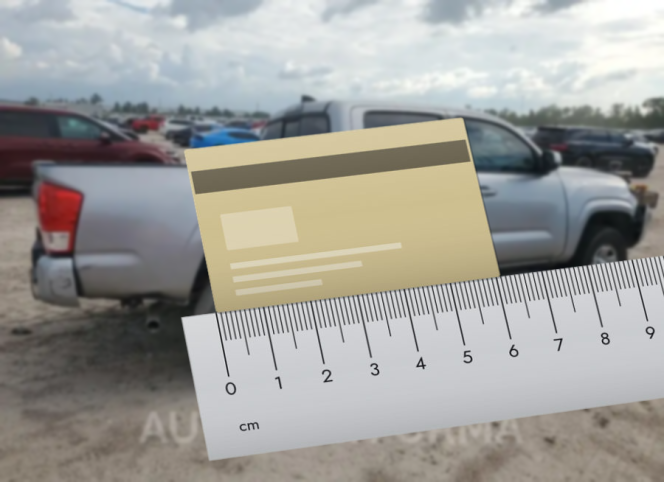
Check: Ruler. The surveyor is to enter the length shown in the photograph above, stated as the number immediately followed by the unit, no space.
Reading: 6.1cm
